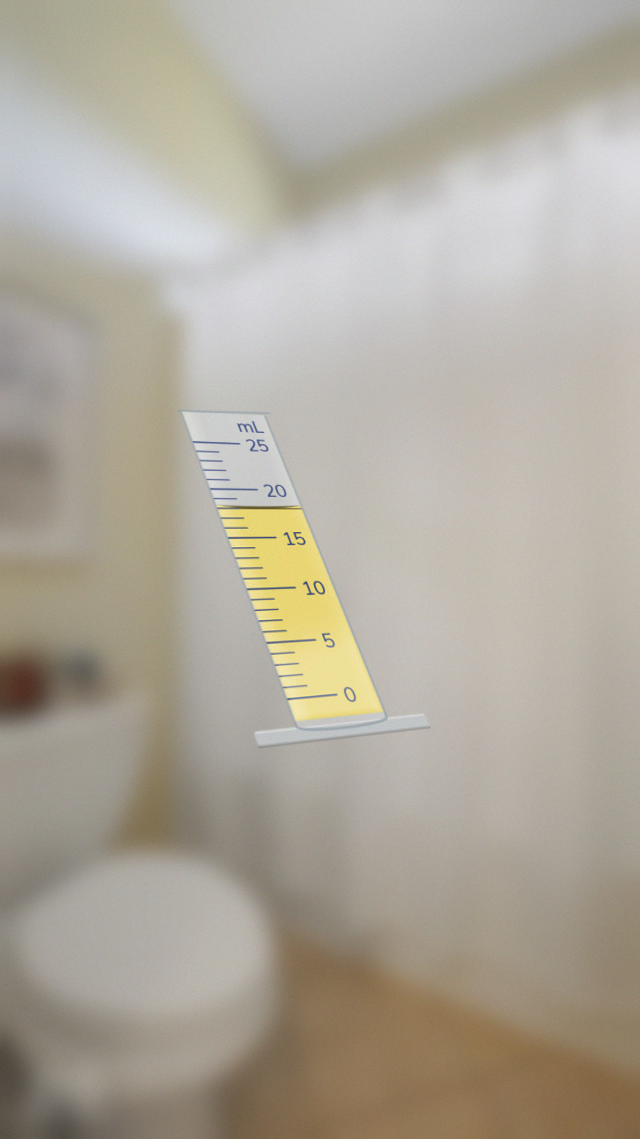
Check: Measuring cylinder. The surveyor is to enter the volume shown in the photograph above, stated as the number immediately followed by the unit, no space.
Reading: 18mL
